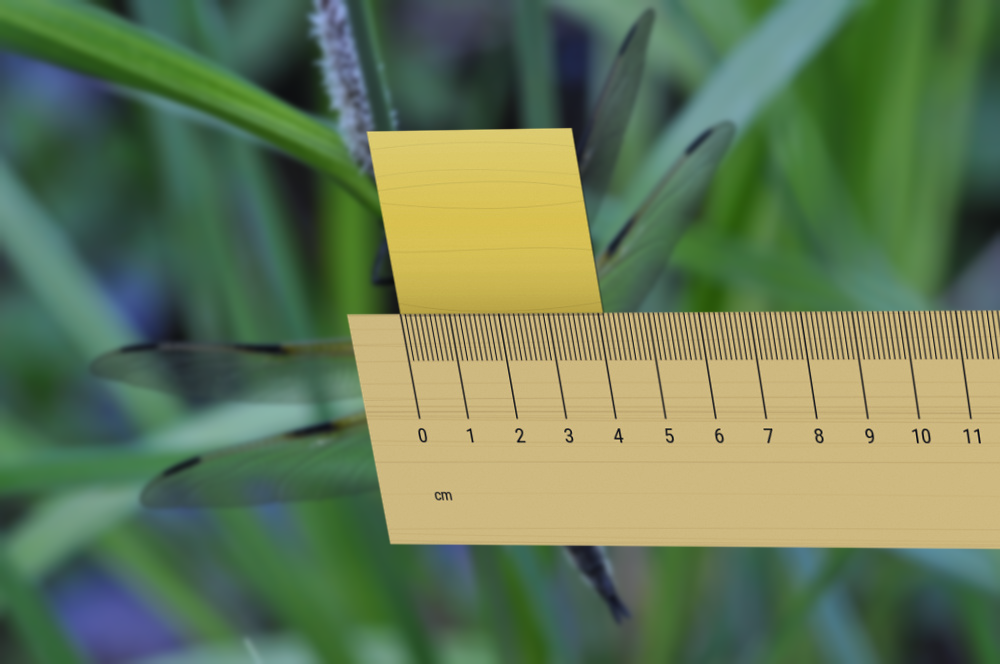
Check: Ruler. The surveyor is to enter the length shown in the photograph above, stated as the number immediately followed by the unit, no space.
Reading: 4.1cm
